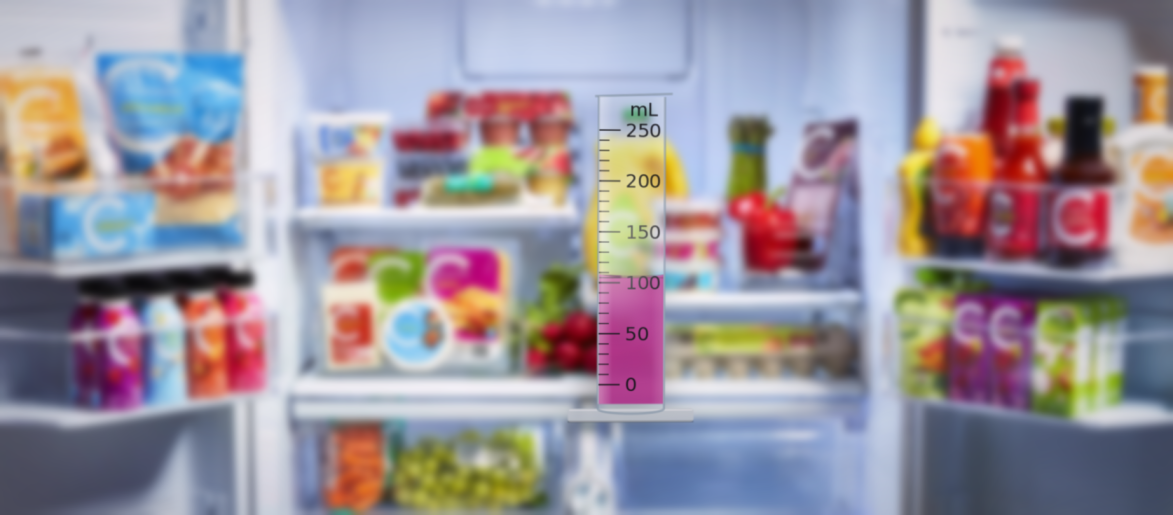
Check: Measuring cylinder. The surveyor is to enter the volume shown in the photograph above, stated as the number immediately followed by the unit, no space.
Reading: 105mL
